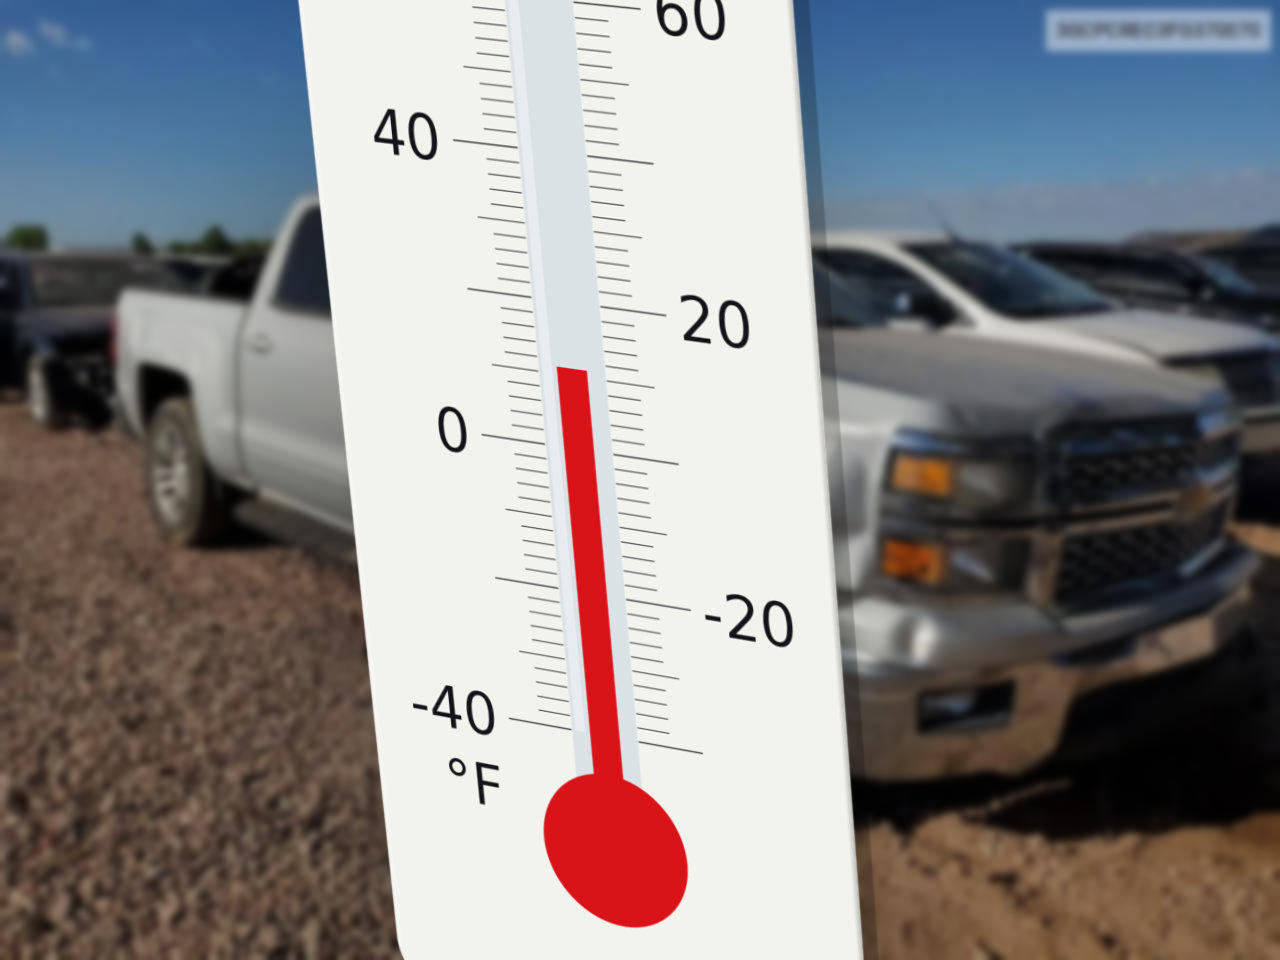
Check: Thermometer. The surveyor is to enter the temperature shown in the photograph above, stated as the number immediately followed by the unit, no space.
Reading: 11°F
